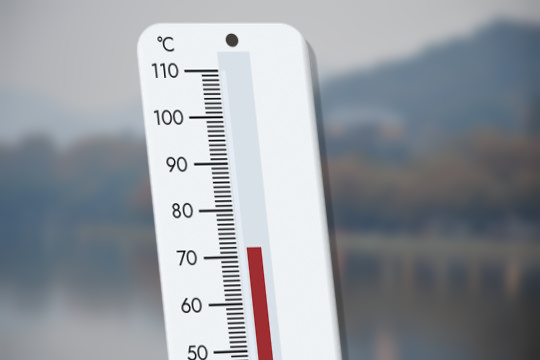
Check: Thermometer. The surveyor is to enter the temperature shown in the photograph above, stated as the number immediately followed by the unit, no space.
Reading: 72°C
